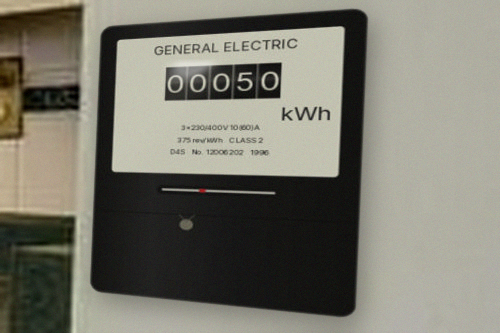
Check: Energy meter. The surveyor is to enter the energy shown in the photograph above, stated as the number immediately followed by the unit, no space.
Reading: 50kWh
